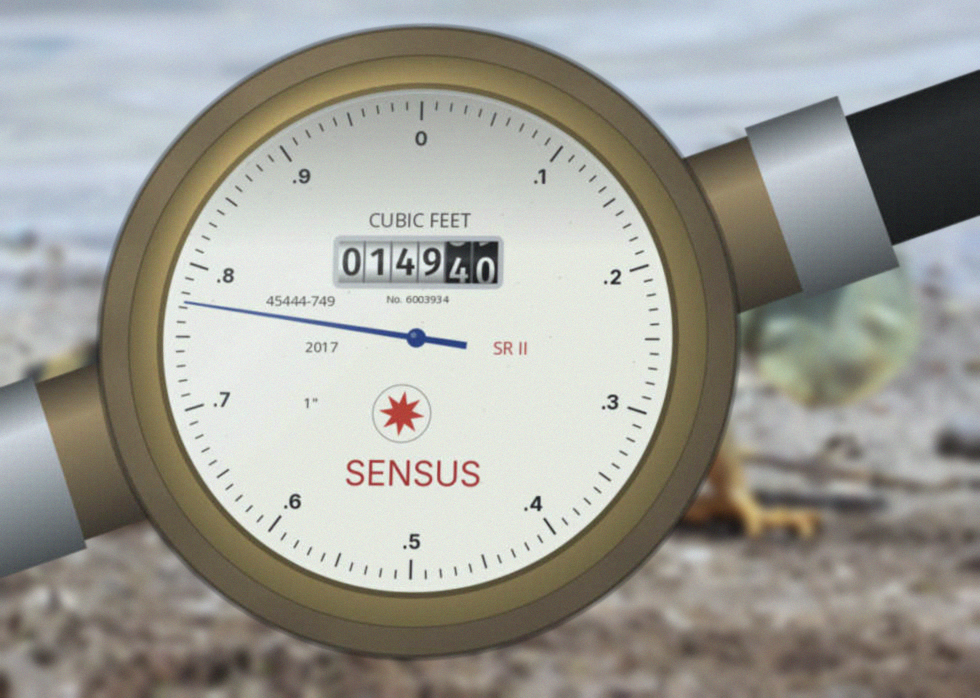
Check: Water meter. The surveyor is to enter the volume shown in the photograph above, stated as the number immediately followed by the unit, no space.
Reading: 14939.77ft³
